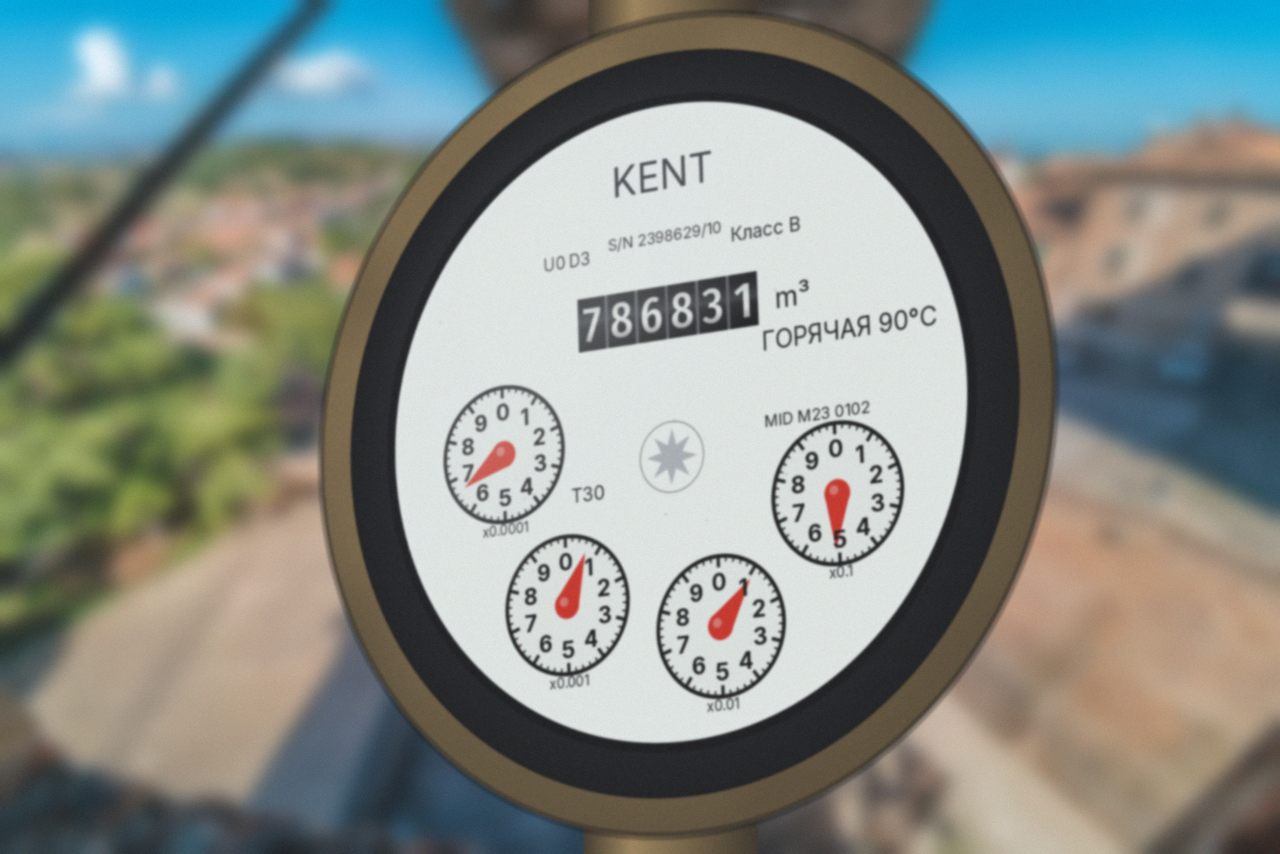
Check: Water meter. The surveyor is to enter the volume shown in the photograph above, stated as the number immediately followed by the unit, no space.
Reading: 786831.5106m³
